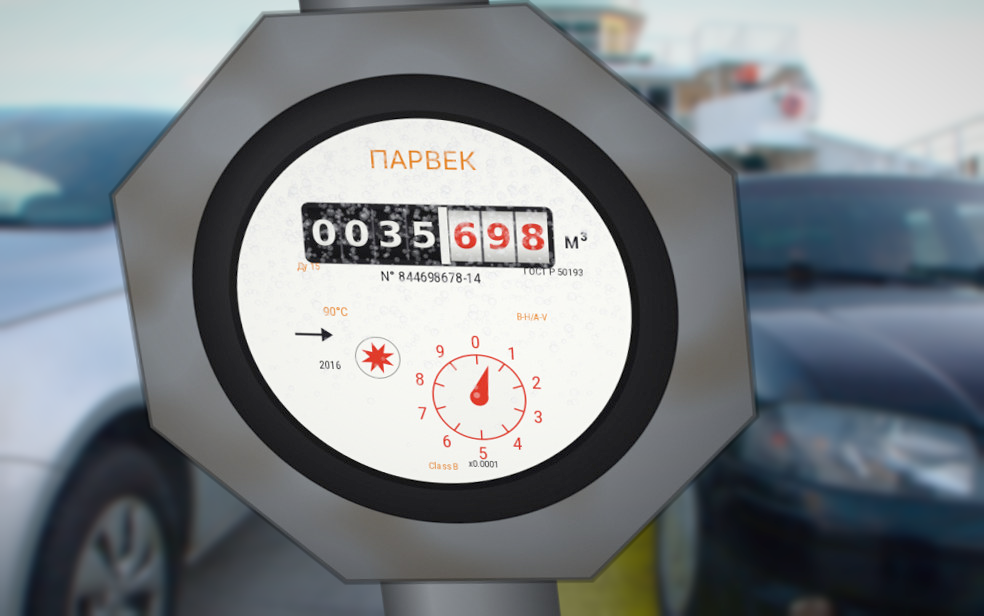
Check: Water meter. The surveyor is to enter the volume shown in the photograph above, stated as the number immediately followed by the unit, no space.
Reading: 35.6980m³
